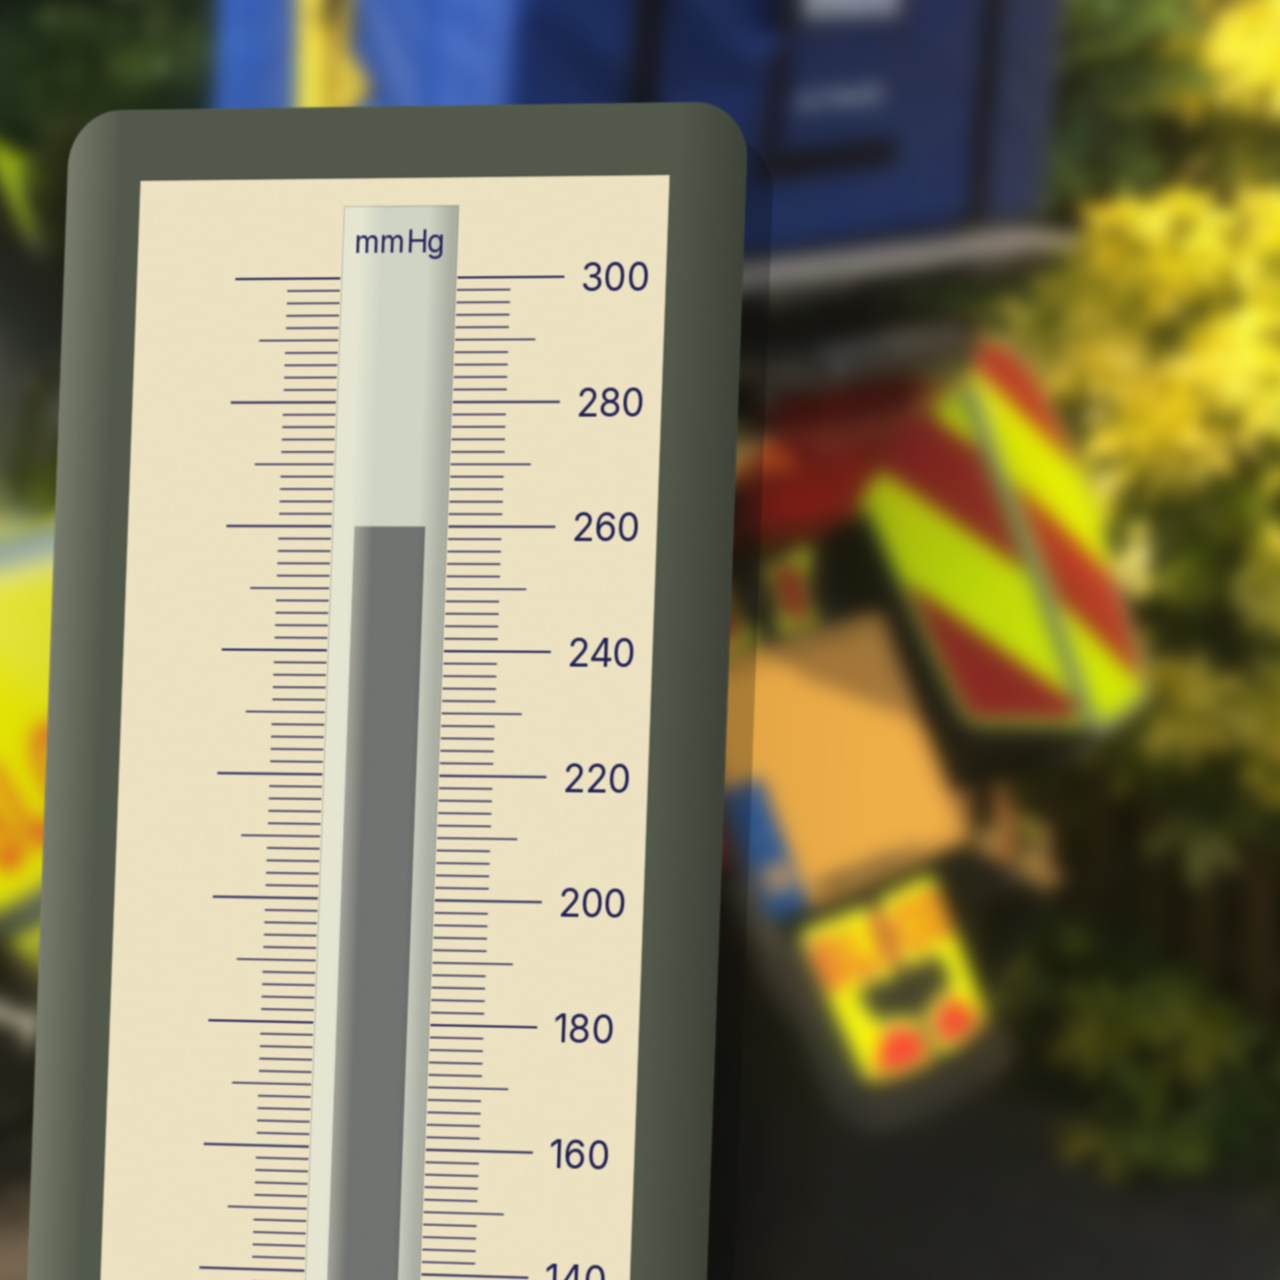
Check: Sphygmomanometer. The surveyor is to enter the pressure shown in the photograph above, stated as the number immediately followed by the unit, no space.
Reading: 260mmHg
